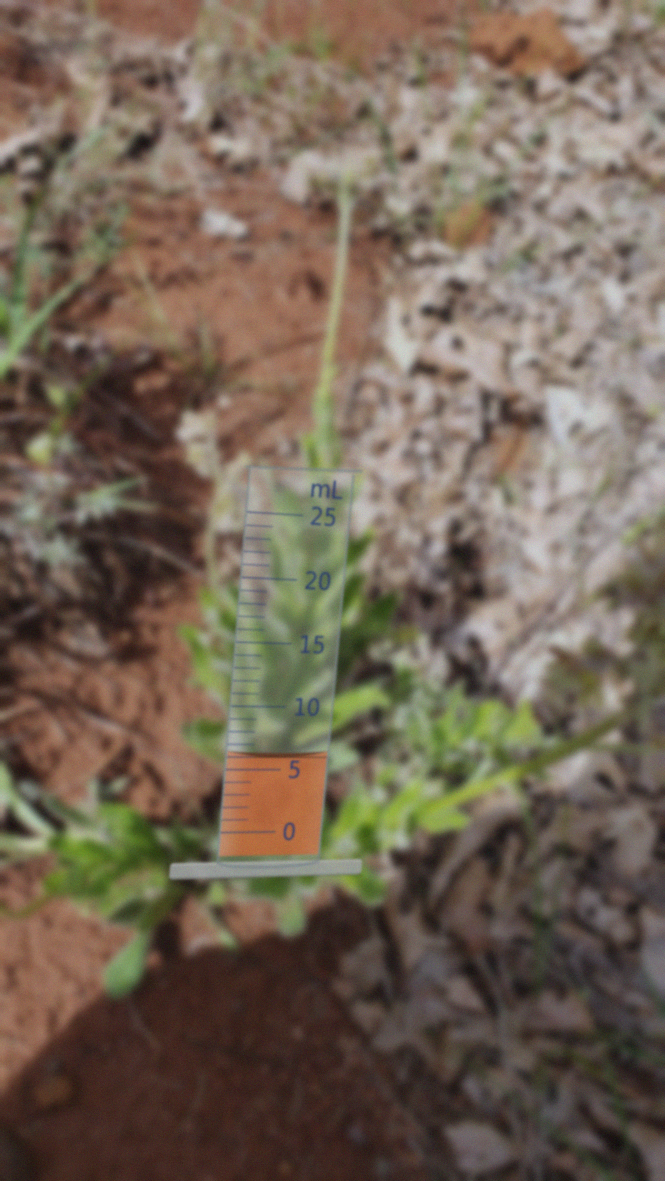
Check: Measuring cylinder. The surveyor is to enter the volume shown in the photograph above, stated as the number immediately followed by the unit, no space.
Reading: 6mL
